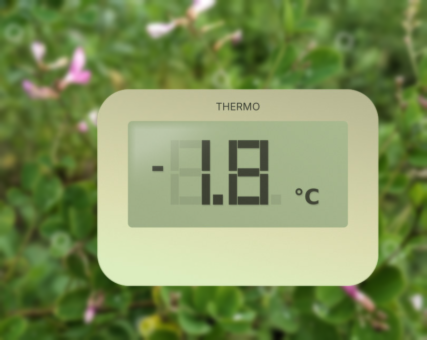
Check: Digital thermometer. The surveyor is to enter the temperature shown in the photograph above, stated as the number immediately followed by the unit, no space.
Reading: -1.8°C
